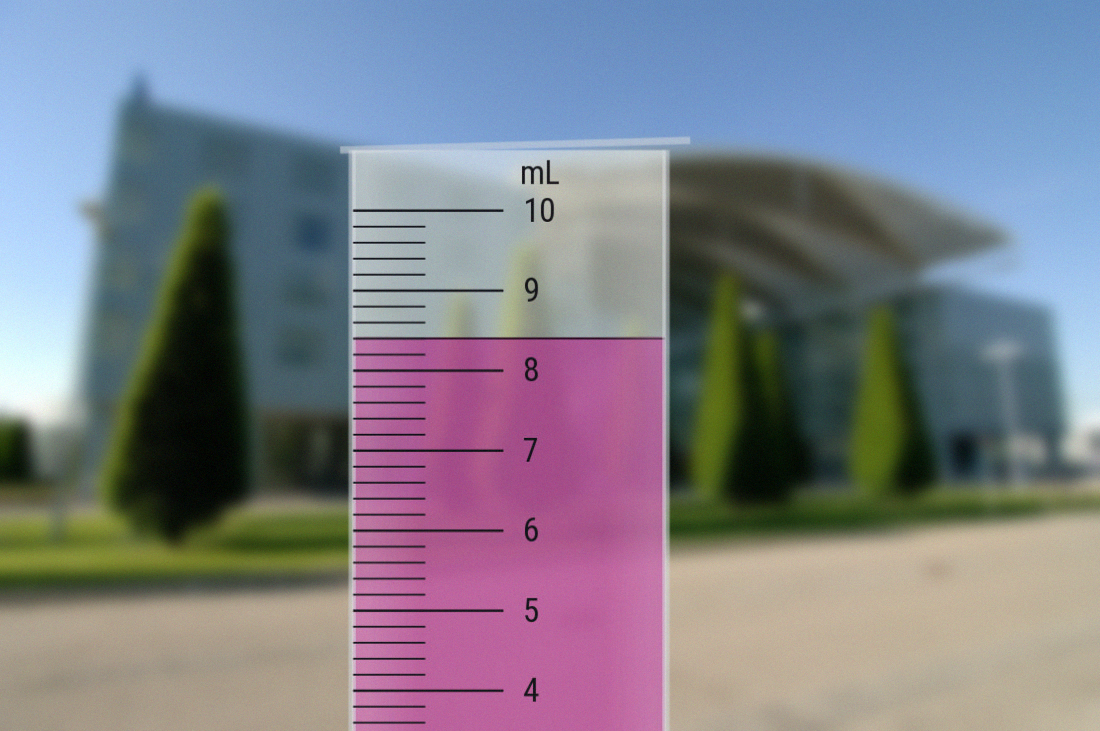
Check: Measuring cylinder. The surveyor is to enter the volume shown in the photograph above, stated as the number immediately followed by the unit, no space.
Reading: 8.4mL
